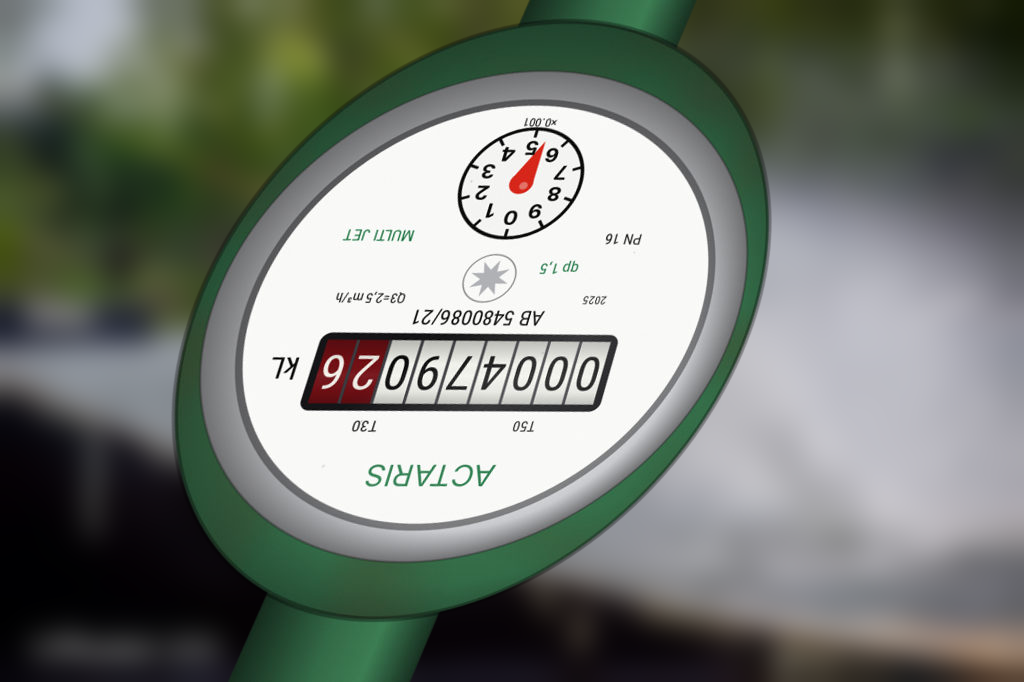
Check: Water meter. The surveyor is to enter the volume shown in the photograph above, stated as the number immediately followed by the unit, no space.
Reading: 4790.265kL
